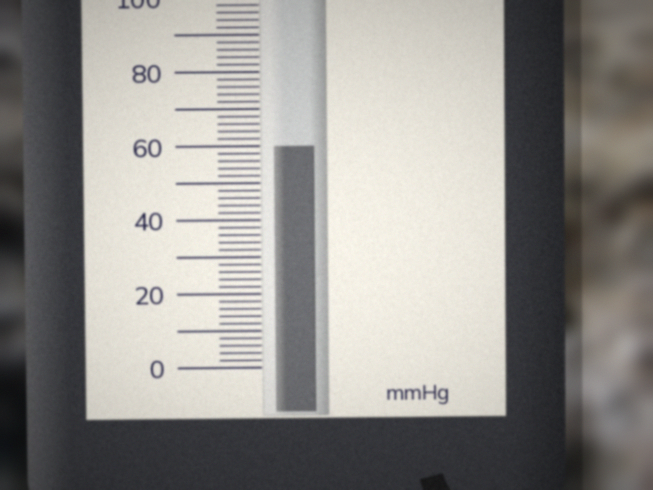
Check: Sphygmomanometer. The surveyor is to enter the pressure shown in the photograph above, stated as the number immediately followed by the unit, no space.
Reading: 60mmHg
